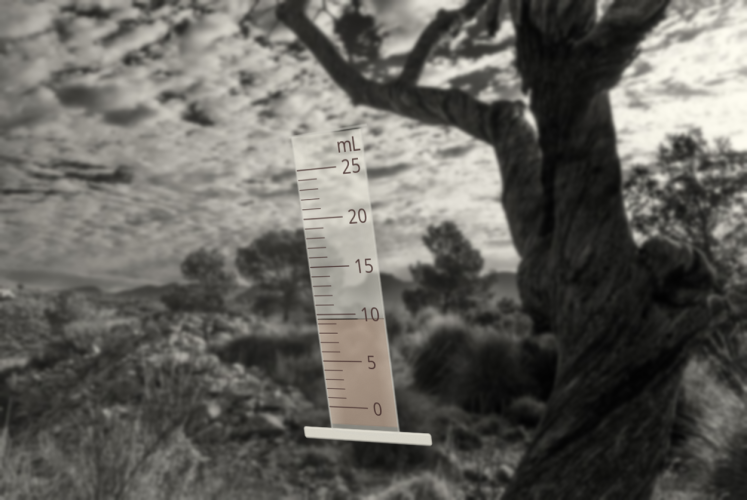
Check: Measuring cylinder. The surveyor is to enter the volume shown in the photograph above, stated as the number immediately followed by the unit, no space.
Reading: 9.5mL
